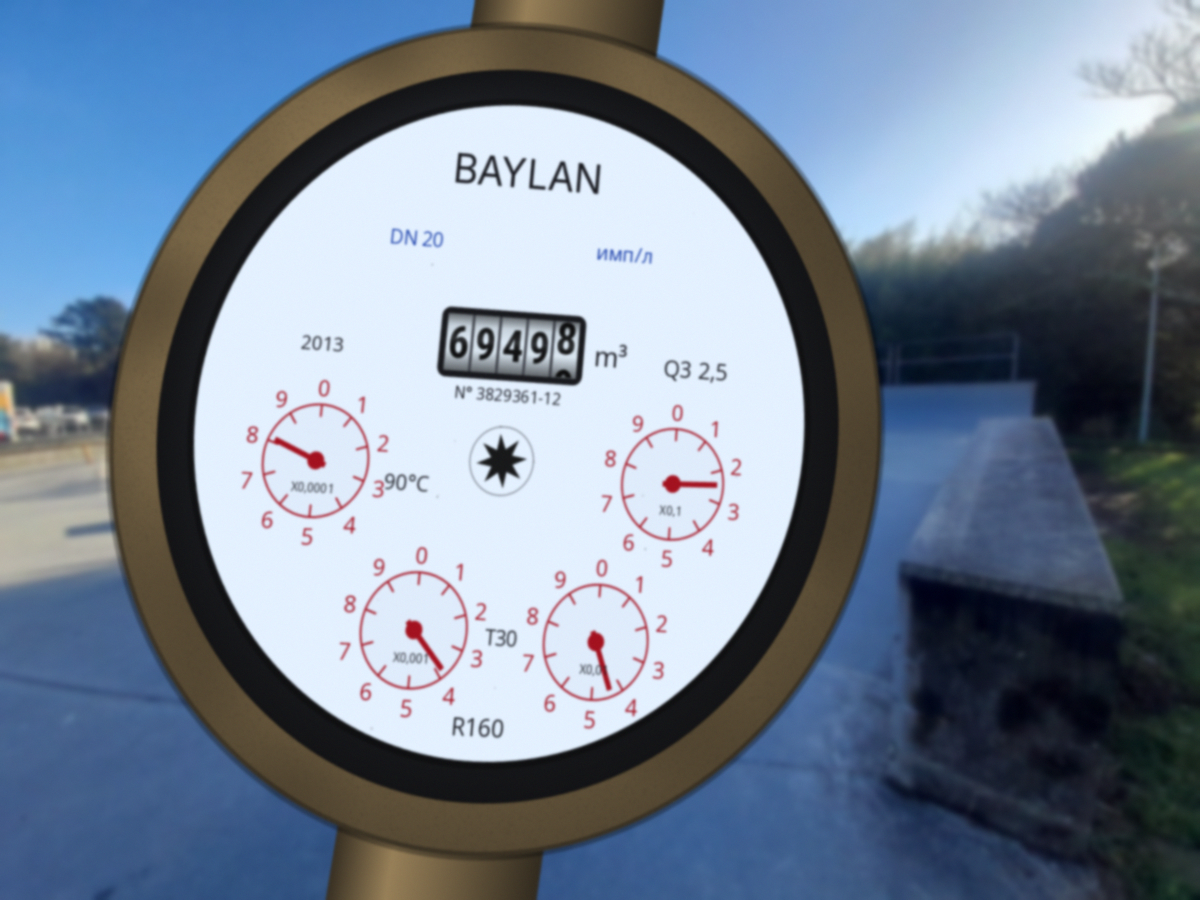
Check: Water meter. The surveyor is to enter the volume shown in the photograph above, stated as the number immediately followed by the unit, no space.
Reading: 69498.2438m³
